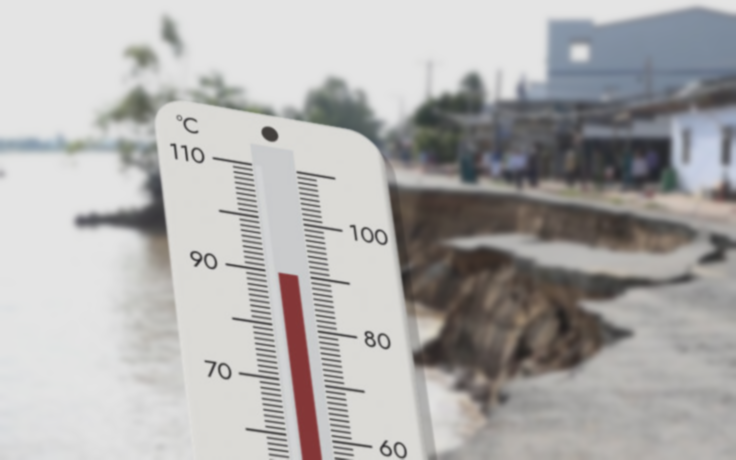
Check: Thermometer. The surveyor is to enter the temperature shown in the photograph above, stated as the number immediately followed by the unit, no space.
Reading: 90°C
